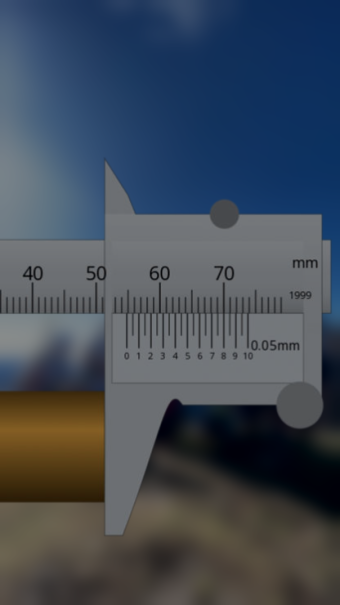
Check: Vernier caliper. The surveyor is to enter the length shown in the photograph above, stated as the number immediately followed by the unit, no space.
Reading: 54.8mm
